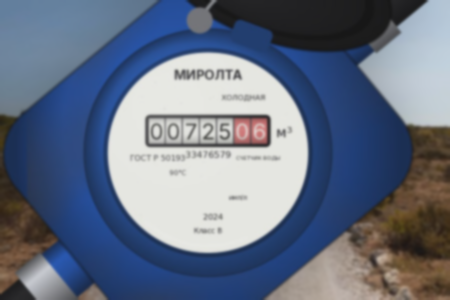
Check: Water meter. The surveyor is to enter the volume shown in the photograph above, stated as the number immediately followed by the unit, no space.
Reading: 725.06m³
